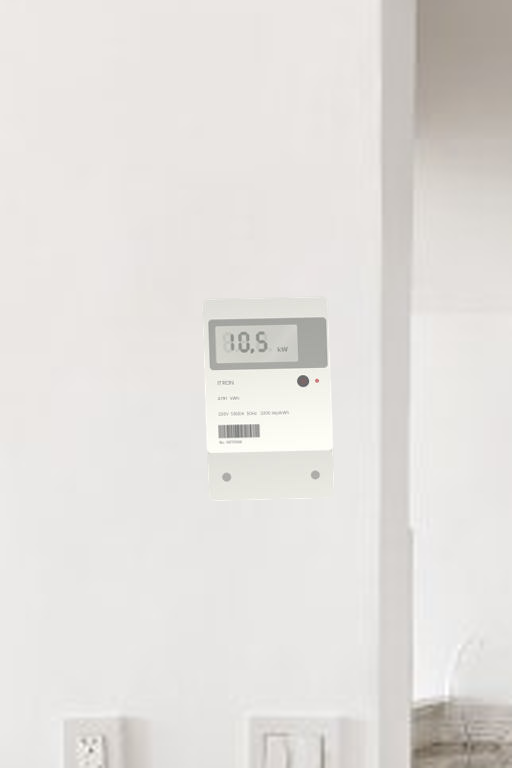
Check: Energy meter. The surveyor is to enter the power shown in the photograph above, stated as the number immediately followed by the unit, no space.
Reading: 10.5kW
